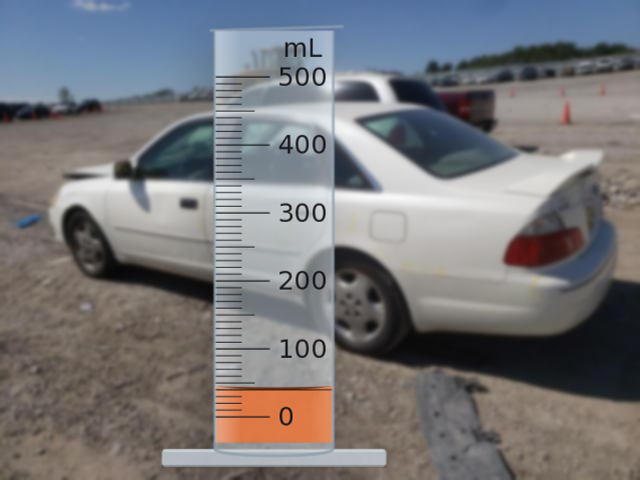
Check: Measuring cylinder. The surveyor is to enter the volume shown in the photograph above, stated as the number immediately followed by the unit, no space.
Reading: 40mL
